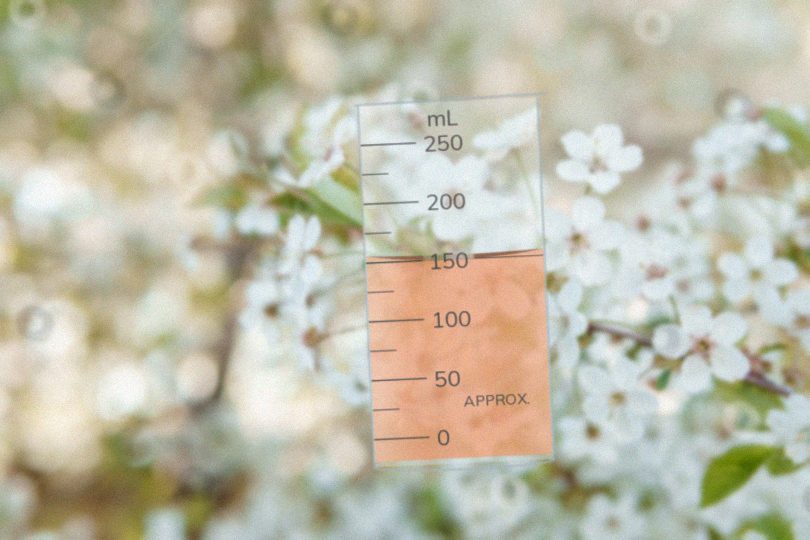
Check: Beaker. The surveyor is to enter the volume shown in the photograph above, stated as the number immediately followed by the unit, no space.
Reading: 150mL
